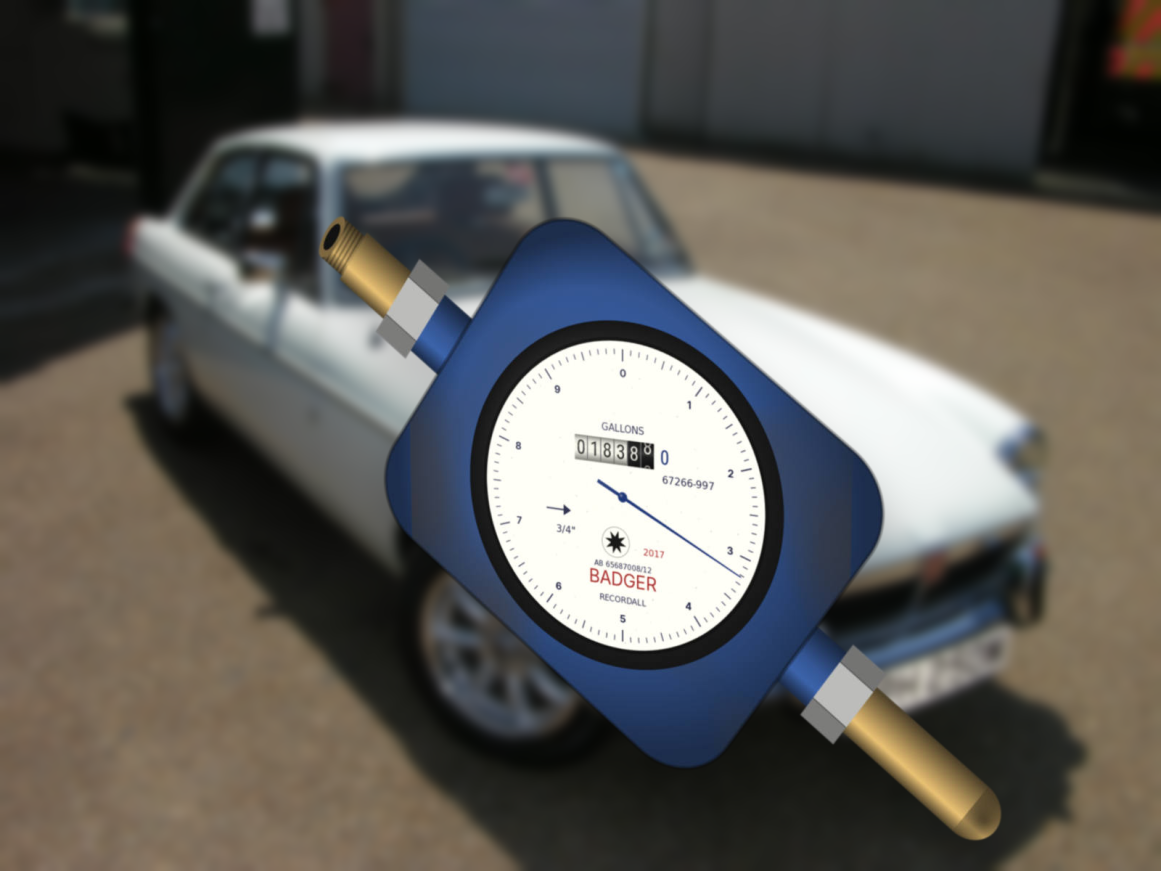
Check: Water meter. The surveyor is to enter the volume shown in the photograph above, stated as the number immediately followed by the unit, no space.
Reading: 183883.2gal
